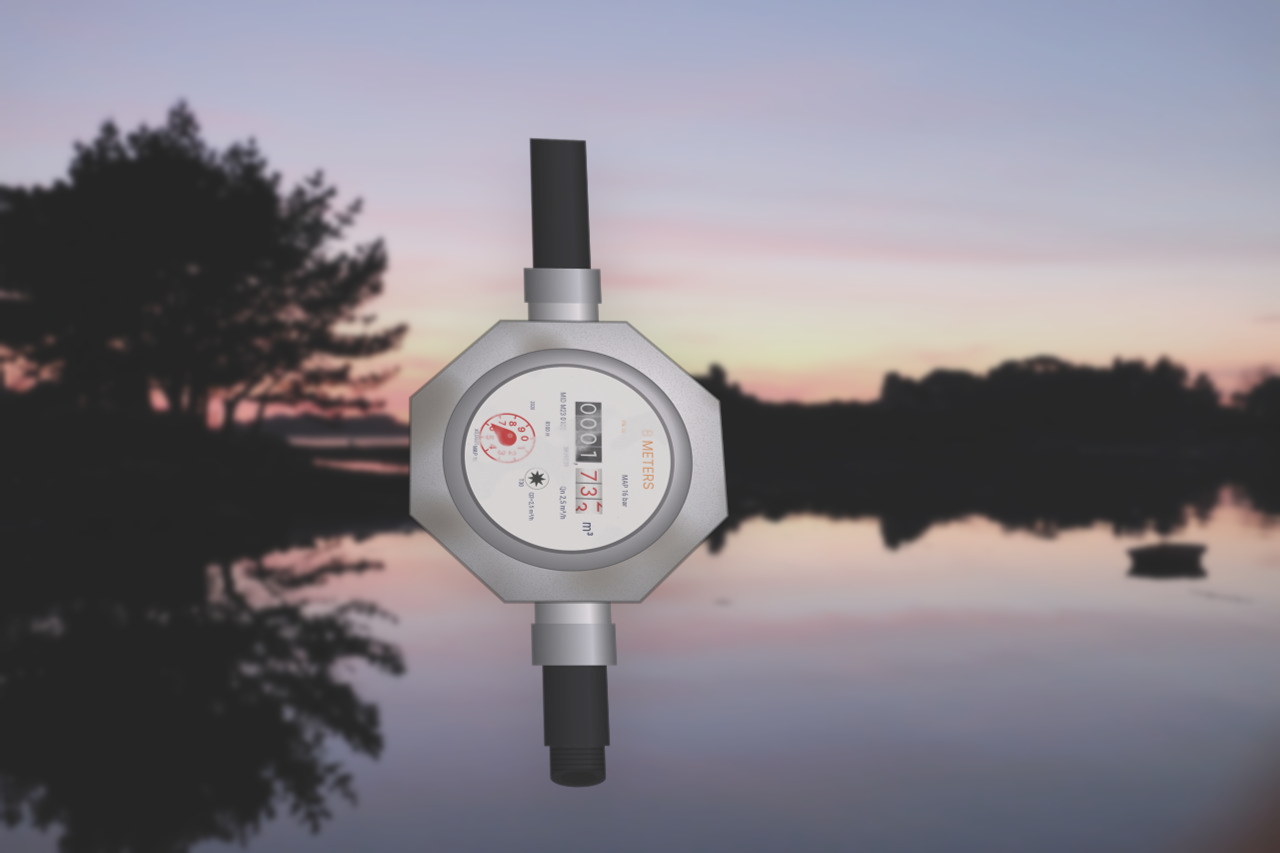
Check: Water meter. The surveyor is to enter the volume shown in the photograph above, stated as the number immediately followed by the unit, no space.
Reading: 1.7326m³
